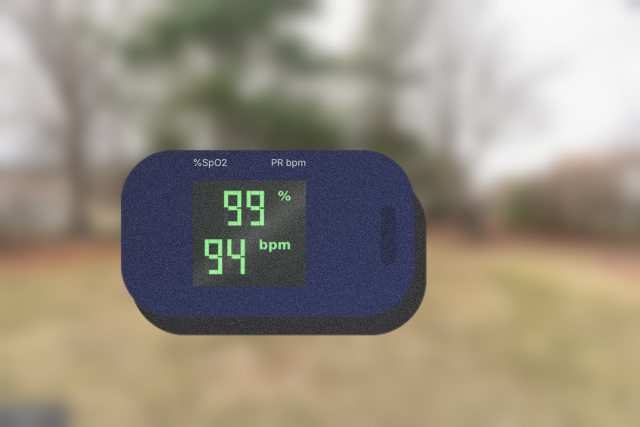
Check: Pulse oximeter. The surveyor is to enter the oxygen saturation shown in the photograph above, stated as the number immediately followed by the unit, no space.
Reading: 99%
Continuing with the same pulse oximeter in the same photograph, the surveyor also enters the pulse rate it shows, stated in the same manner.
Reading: 94bpm
